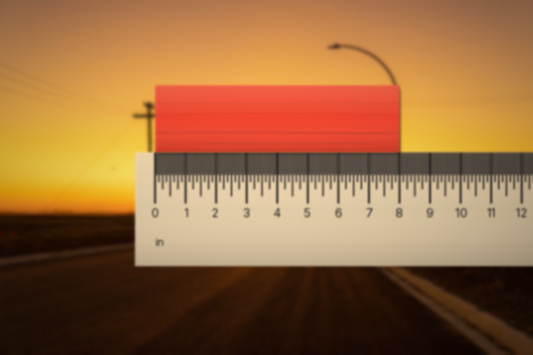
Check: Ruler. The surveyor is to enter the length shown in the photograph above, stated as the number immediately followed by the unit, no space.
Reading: 8in
